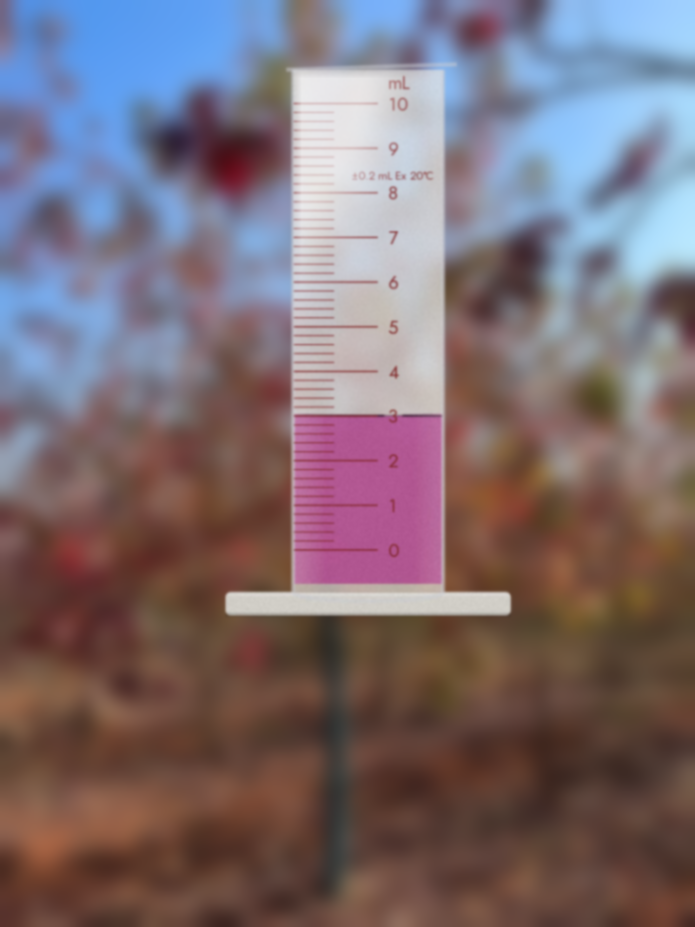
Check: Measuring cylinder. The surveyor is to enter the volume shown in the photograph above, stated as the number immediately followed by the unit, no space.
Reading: 3mL
